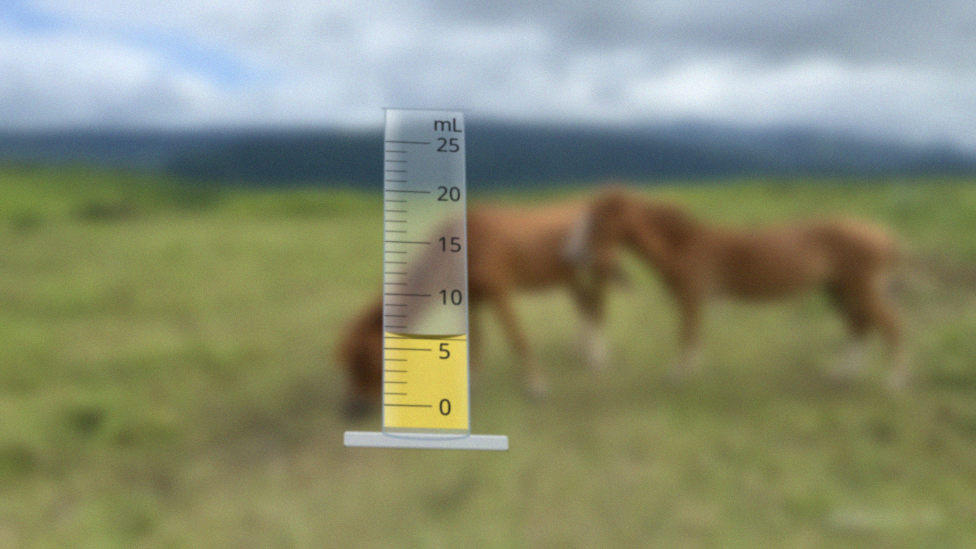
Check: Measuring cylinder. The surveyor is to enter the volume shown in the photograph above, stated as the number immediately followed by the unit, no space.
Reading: 6mL
